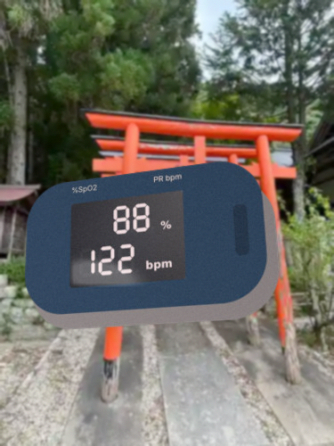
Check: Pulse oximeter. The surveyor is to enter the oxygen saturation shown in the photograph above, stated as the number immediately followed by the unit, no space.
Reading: 88%
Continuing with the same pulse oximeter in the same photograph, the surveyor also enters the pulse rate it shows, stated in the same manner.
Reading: 122bpm
